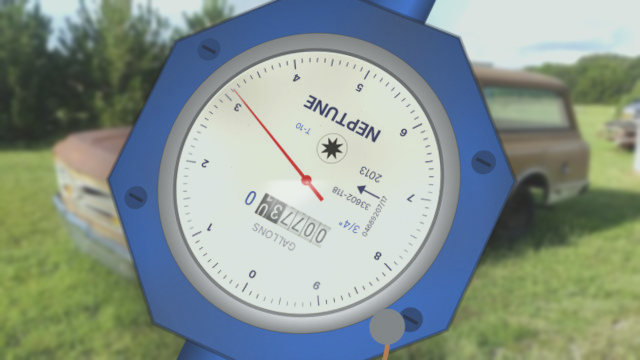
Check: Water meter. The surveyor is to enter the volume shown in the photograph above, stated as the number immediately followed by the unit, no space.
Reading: 77303.1gal
